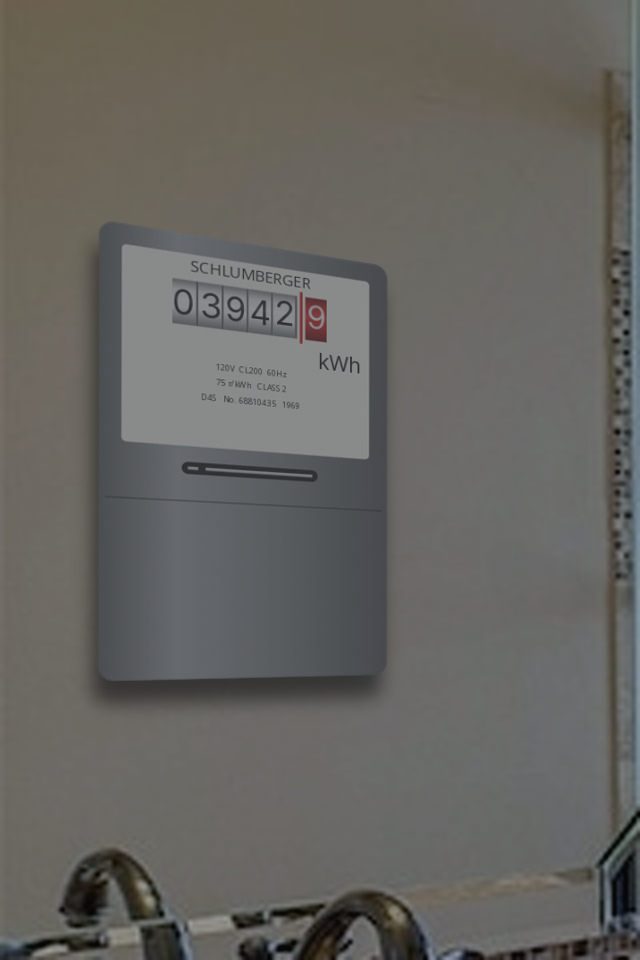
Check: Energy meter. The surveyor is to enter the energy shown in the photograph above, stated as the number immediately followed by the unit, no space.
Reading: 3942.9kWh
